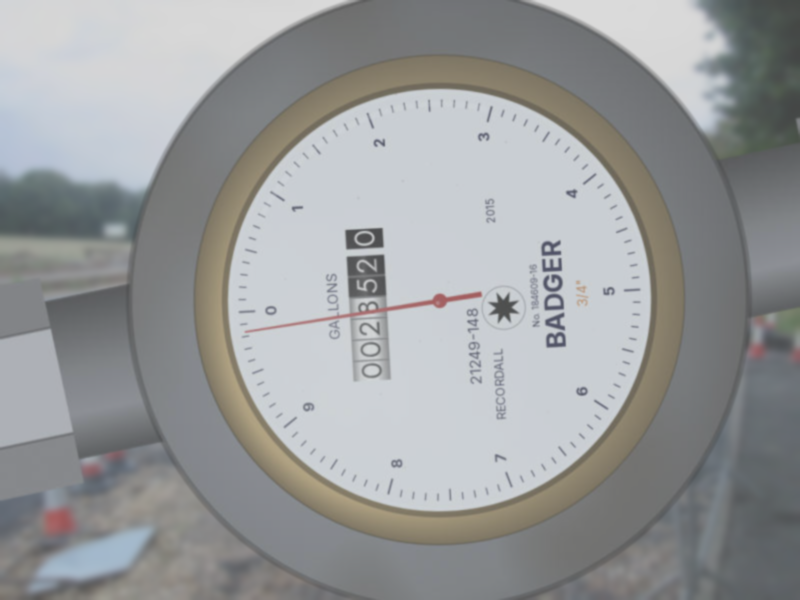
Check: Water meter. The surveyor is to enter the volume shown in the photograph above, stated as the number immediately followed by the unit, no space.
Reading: 28519.8gal
